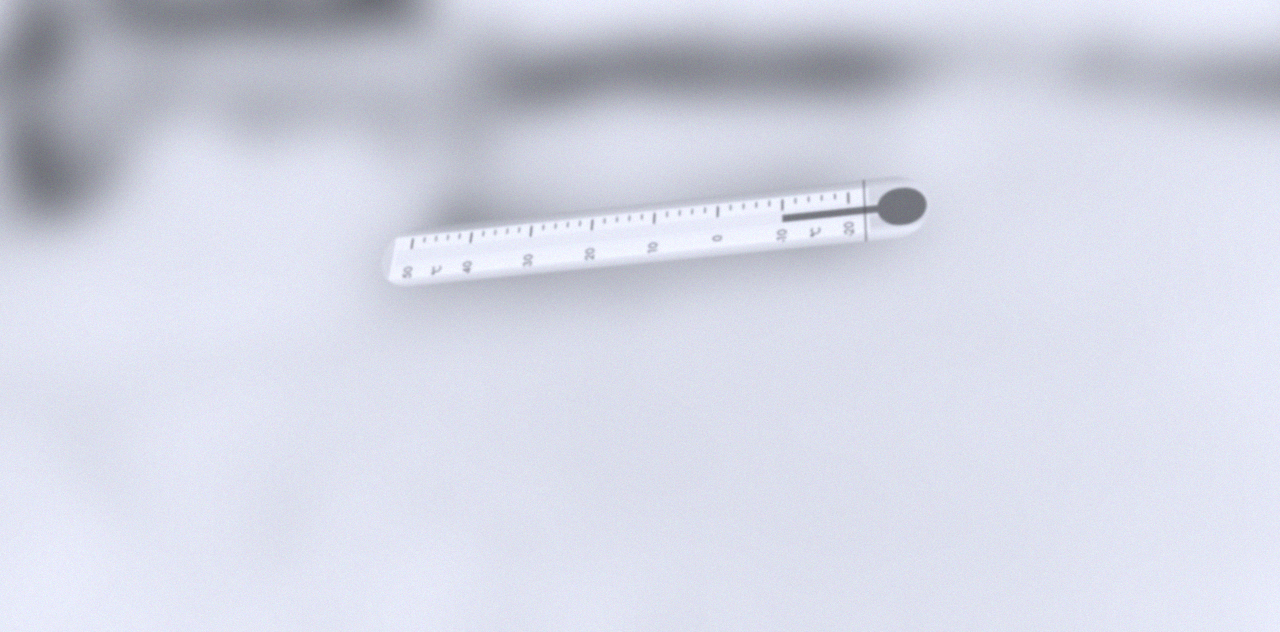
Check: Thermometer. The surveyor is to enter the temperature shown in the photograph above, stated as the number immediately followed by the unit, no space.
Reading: -10°C
